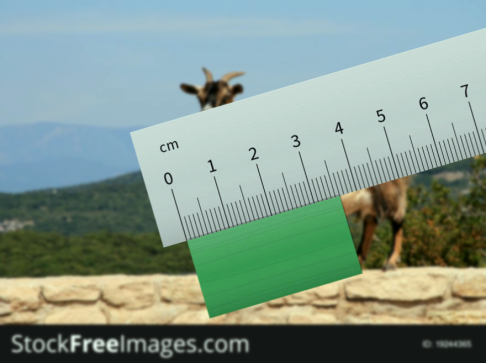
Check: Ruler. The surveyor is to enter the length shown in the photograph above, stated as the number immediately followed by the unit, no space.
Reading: 3.6cm
